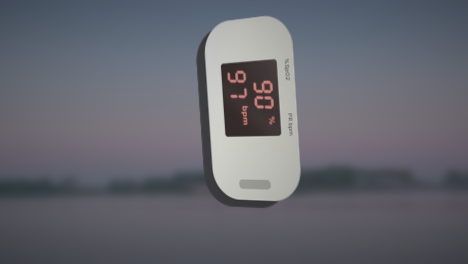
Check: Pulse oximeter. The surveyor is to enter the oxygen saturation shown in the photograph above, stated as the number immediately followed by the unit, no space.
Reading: 90%
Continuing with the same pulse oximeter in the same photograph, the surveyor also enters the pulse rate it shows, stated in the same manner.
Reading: 97bpm
